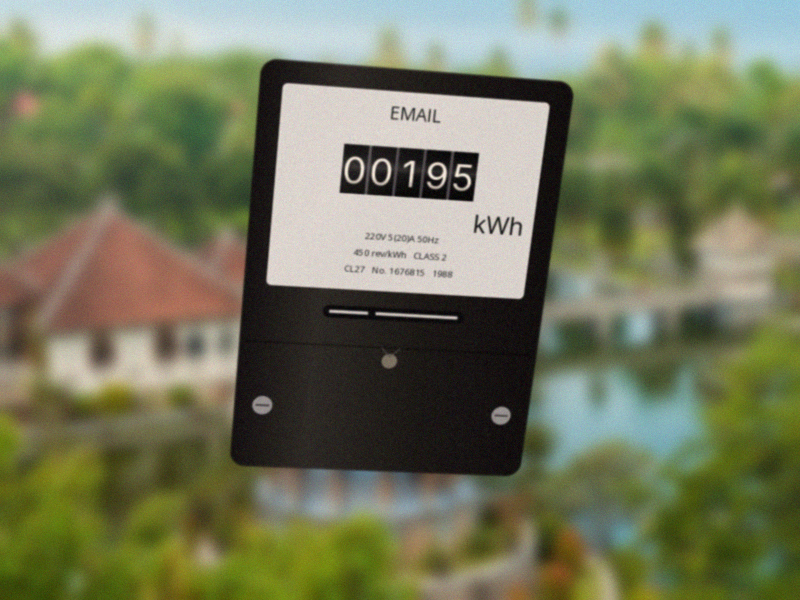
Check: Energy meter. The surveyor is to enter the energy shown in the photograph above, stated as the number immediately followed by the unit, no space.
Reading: 195kWh
